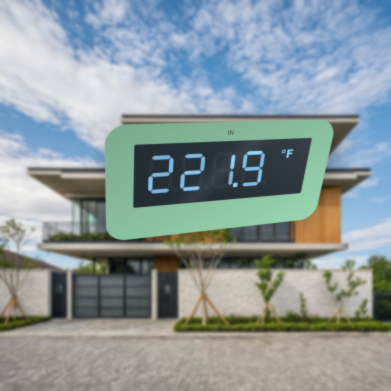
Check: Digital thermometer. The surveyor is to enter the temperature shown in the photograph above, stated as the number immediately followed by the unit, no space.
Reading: 221.9°F
